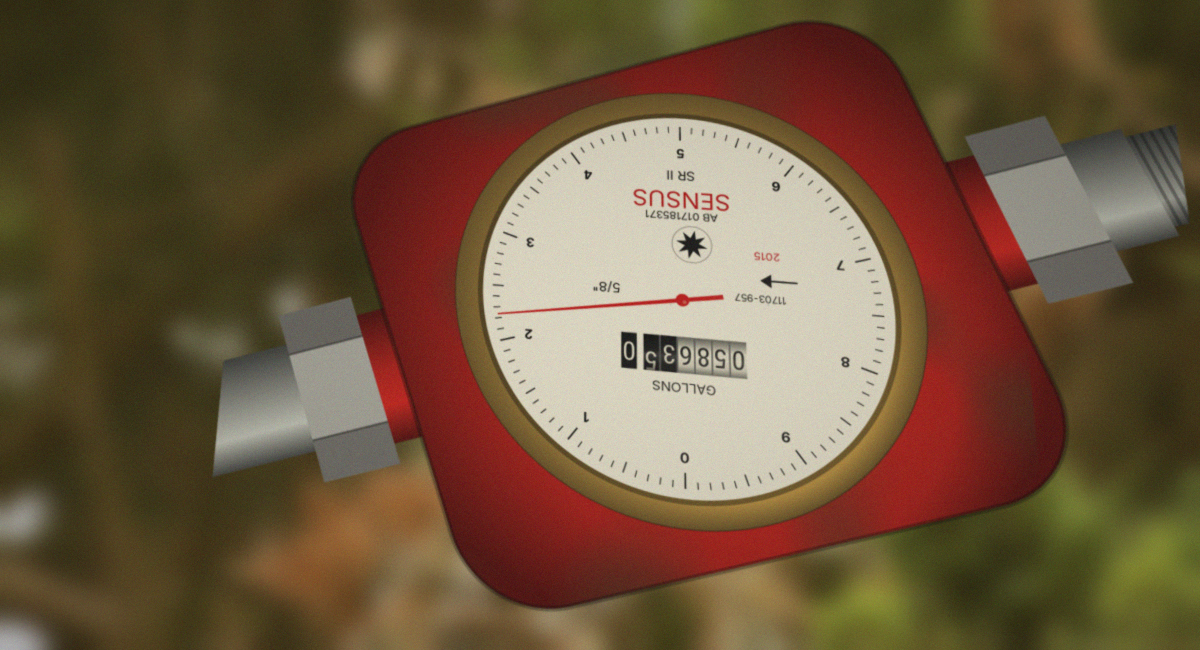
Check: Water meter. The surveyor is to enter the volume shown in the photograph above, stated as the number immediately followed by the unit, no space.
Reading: 586352.2gal
